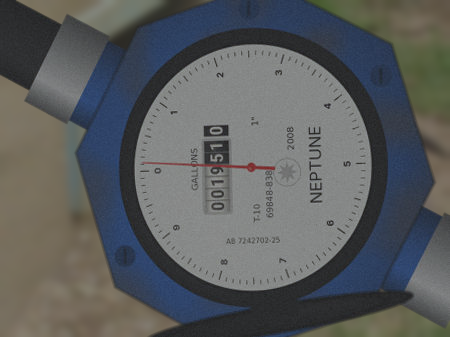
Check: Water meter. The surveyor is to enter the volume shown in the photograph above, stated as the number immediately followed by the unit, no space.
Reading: 19510.1gal
